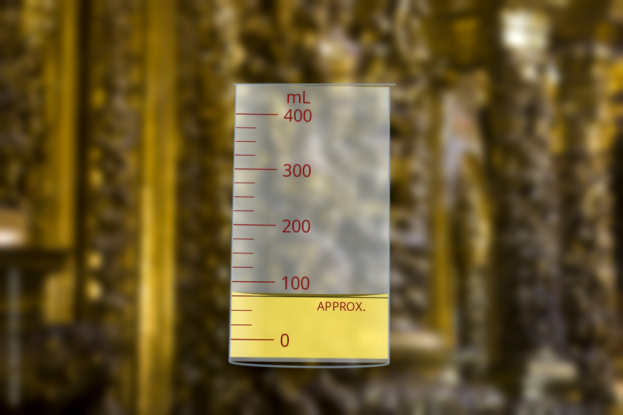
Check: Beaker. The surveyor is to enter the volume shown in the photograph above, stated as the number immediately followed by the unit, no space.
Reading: 75mL
